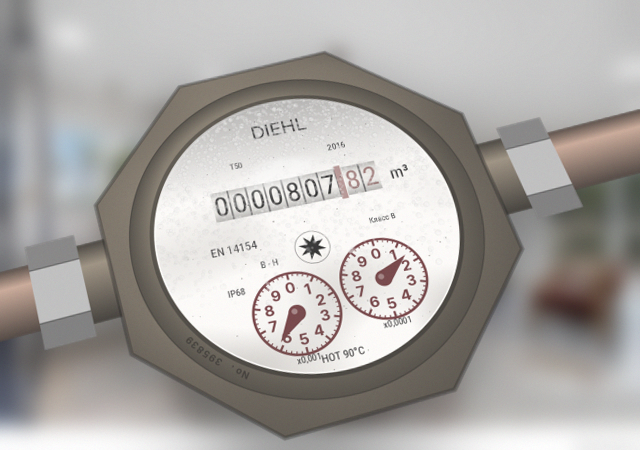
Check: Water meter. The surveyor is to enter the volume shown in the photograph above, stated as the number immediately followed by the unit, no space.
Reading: 807.8261m³
